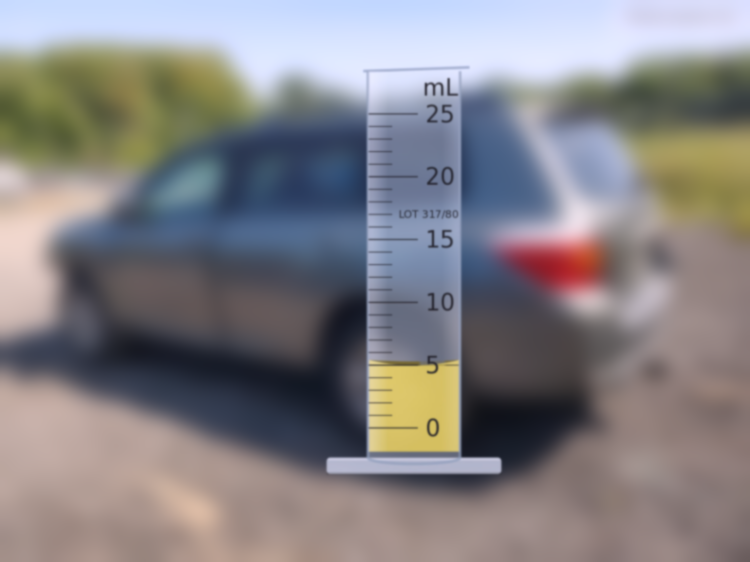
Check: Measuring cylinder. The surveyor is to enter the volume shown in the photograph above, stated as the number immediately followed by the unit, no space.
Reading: 5mL
